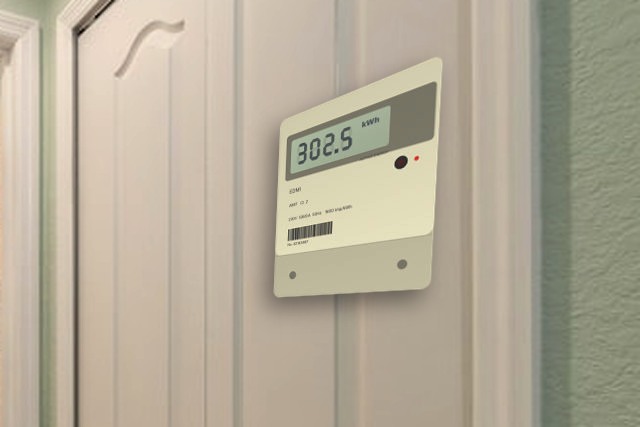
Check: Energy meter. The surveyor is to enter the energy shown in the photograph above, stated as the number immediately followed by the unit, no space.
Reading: 302.5kWh
